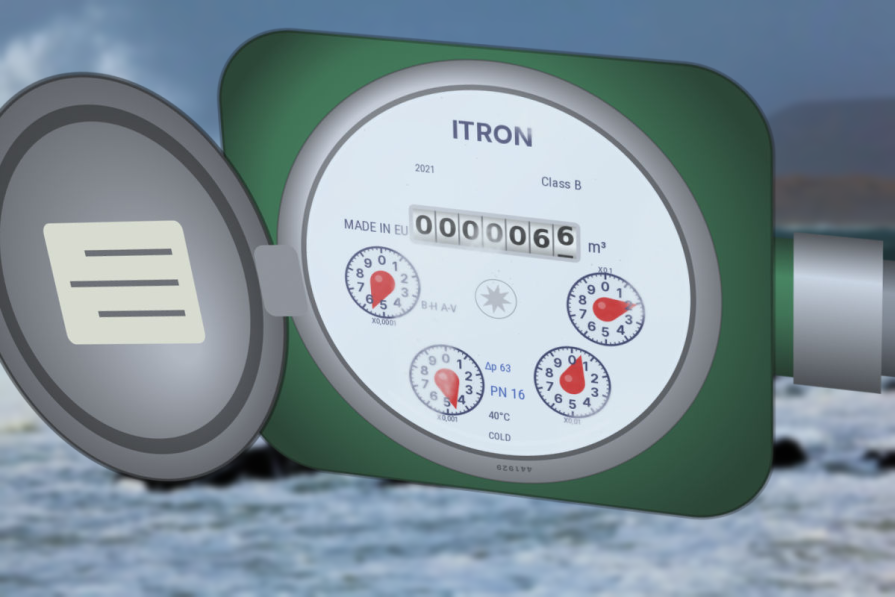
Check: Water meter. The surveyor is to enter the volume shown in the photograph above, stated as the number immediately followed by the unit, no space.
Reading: 66.2045m³
